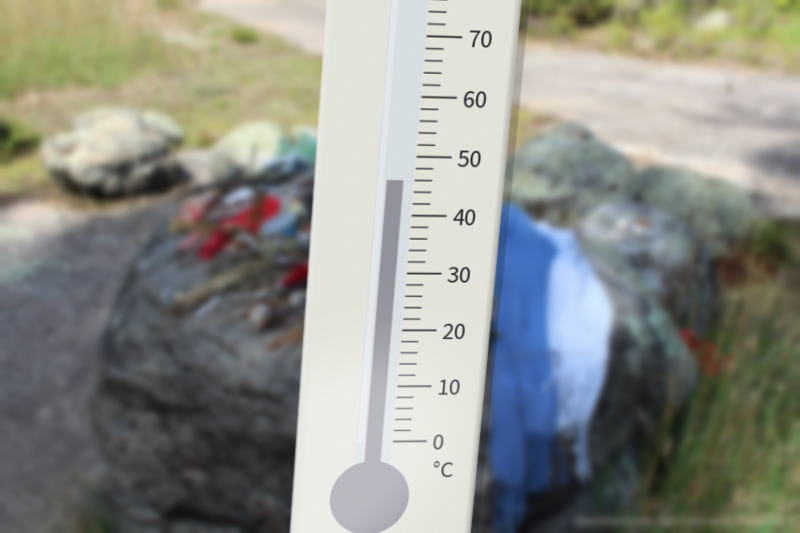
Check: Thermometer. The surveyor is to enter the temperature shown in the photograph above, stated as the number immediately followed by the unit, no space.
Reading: 46°C
